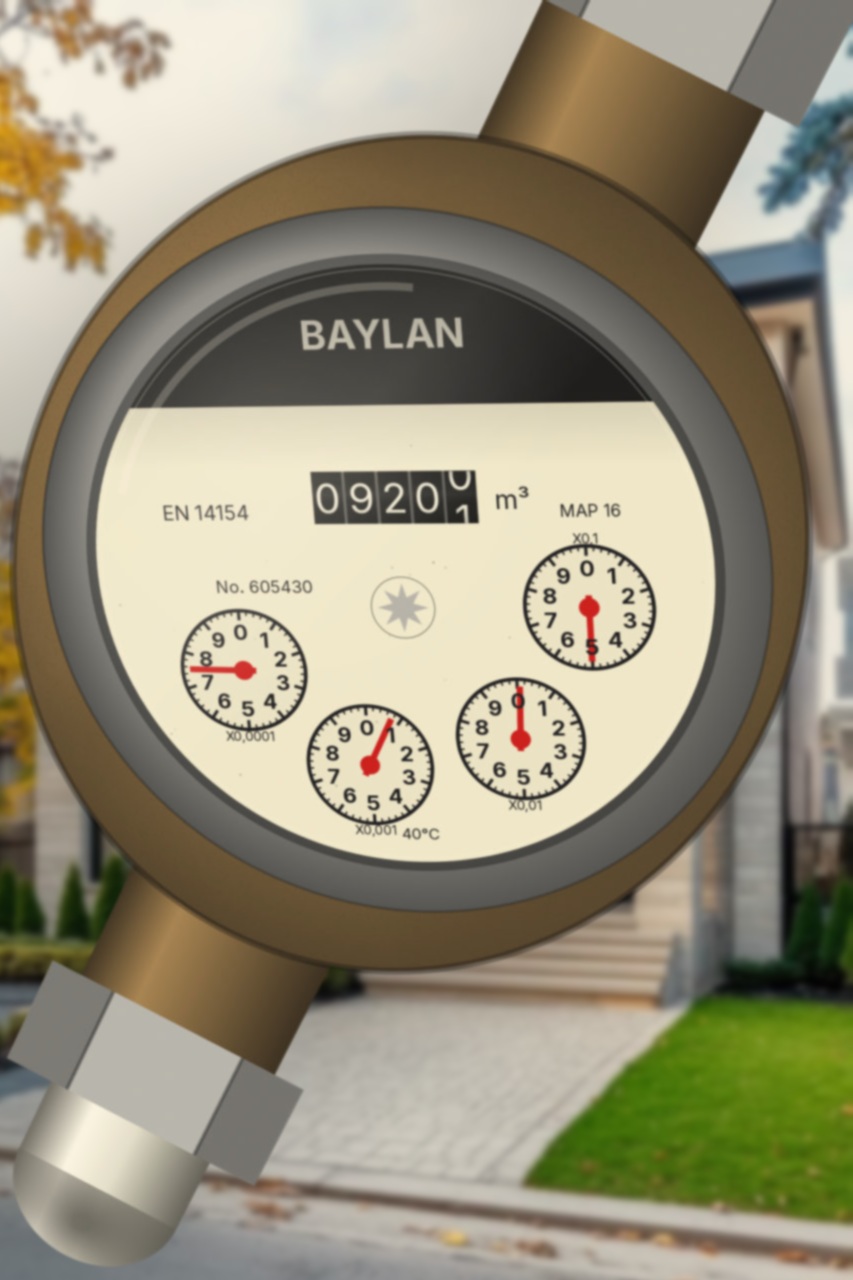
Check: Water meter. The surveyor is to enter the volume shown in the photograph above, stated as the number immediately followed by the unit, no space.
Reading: 9200.5007m³
